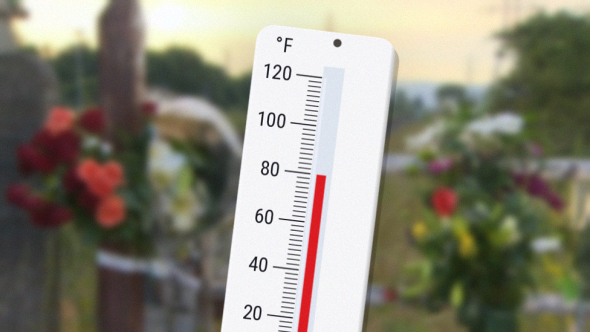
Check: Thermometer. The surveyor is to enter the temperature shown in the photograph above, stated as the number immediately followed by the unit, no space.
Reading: 80°F
